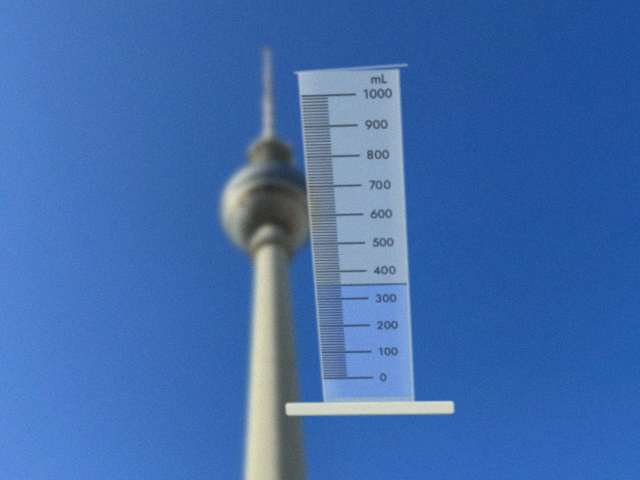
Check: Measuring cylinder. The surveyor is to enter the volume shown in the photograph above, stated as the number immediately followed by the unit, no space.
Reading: 350mL
